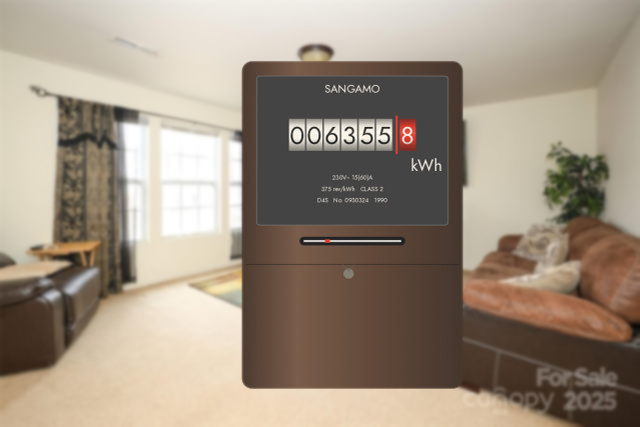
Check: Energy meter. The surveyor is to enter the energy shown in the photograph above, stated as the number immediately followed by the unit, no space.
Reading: 6355.8kWh
